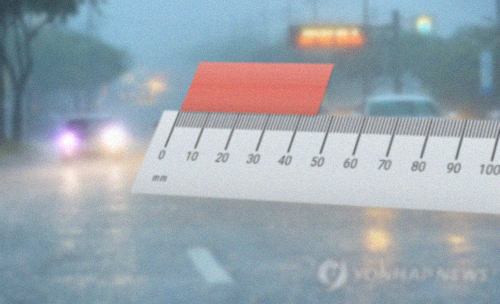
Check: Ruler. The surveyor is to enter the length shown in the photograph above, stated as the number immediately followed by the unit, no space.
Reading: 45mm
